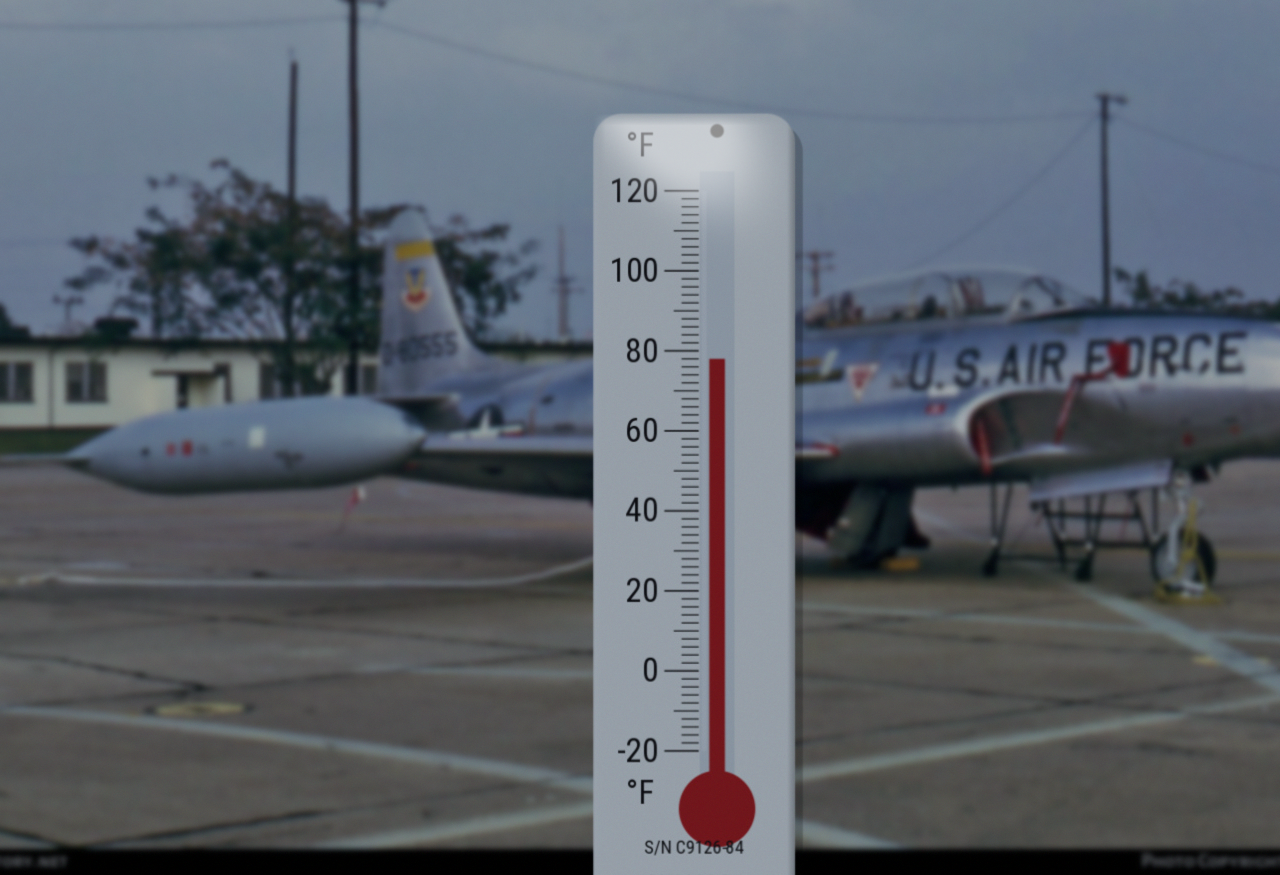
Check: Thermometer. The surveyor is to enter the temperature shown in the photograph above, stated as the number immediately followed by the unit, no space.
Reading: 78°F
